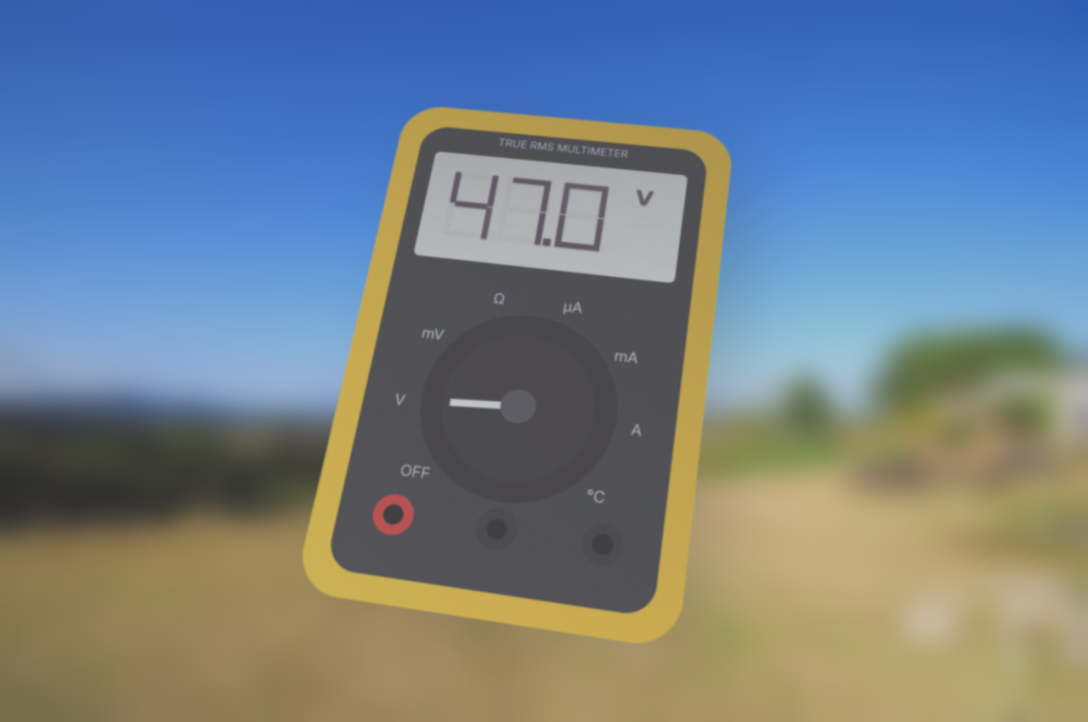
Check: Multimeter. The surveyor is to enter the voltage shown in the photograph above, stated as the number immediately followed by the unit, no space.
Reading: 47.0V
